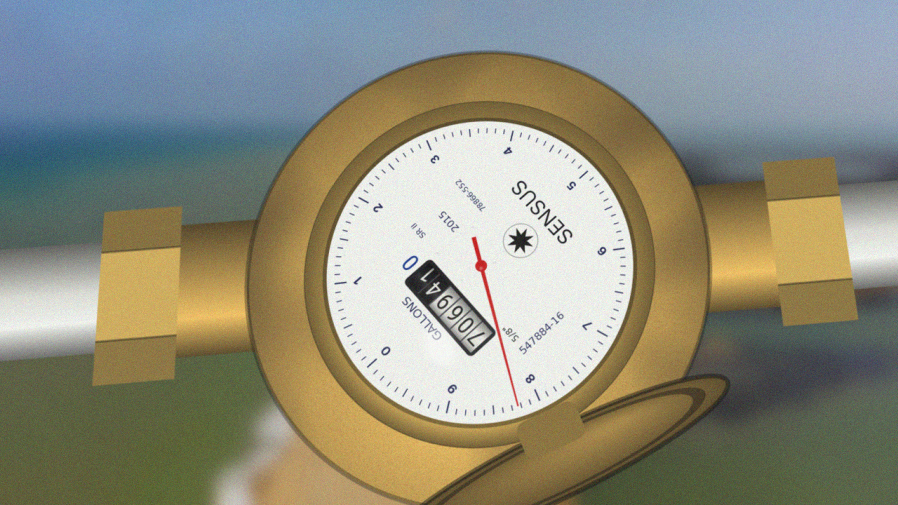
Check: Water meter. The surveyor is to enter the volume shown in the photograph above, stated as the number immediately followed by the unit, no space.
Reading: 7069408.2gal
